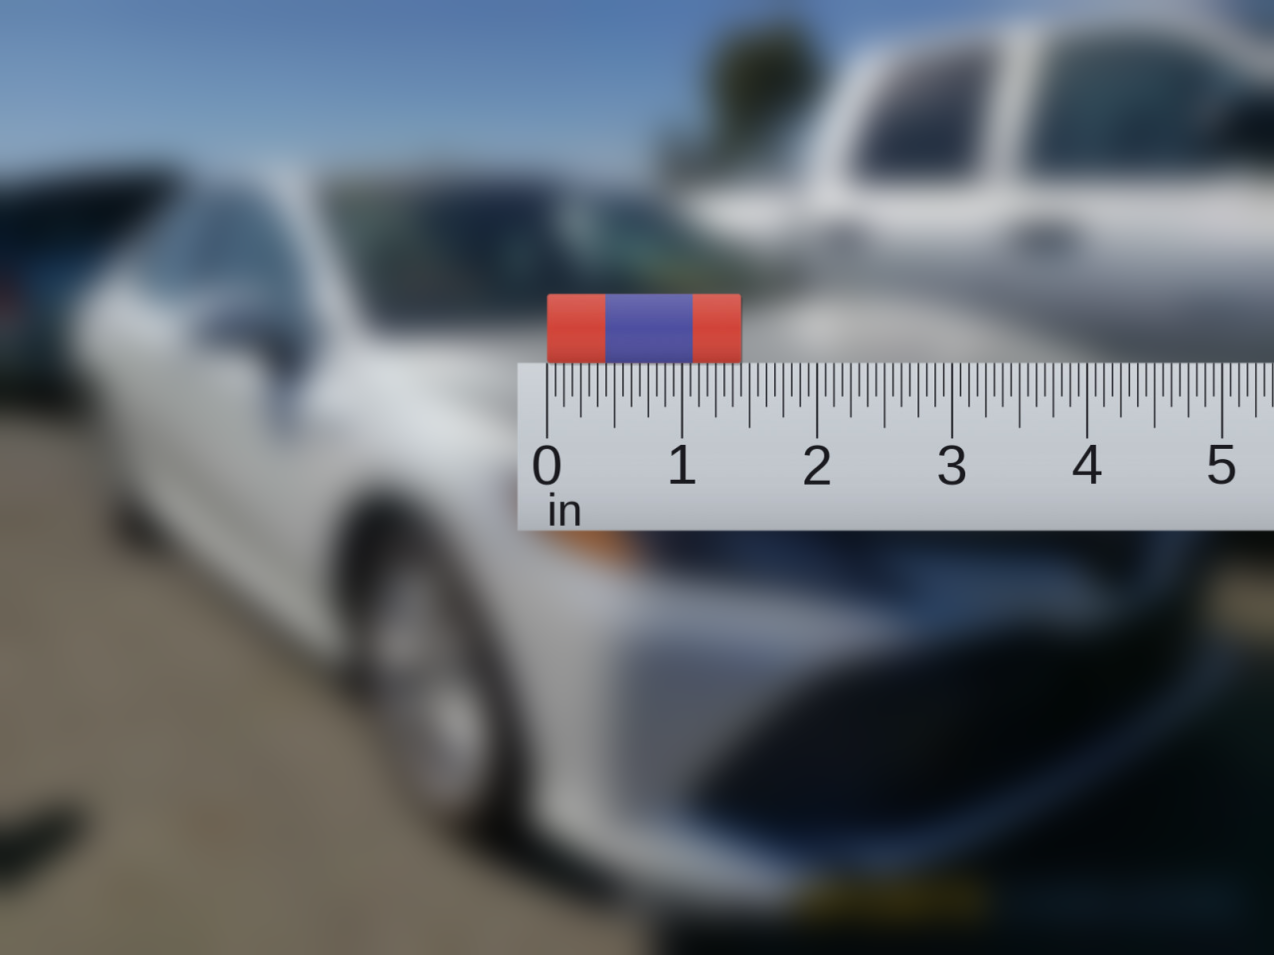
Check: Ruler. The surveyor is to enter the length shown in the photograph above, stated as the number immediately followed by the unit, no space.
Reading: 1.4375in
